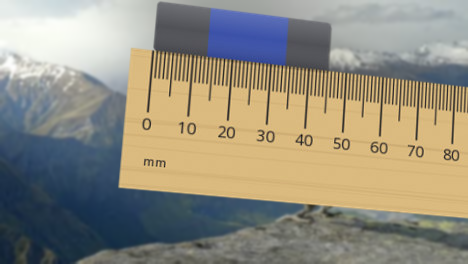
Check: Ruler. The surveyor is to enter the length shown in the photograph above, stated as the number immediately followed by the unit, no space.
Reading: 45mm
